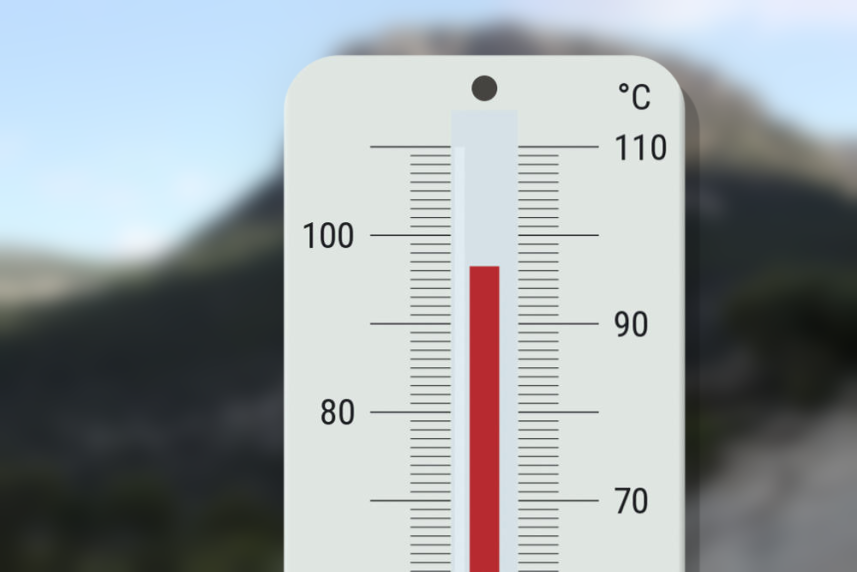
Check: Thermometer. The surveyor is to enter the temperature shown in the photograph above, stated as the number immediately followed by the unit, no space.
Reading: 96.5°C
